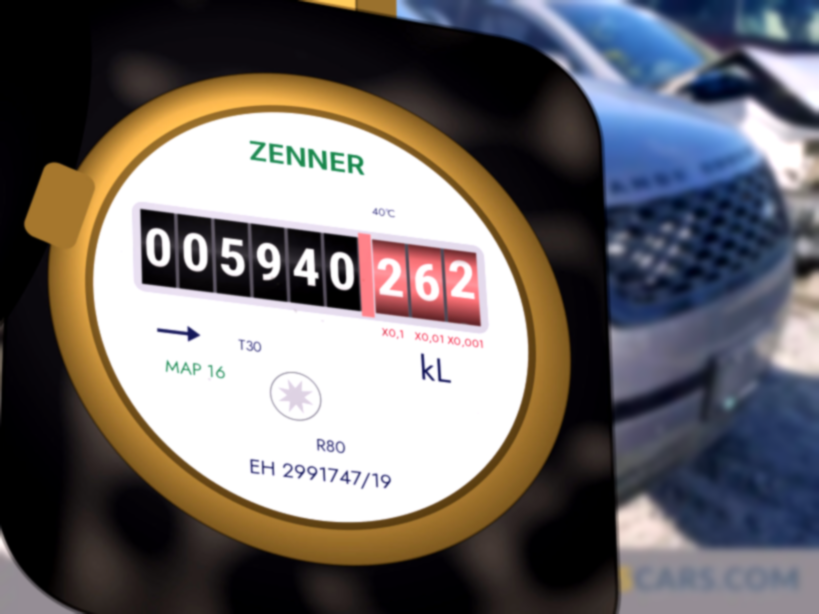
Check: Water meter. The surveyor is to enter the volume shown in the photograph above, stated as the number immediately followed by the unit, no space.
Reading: 5940.262kL
